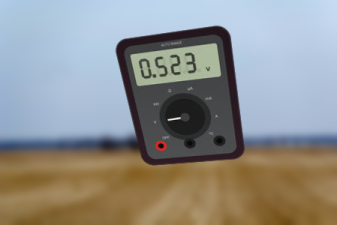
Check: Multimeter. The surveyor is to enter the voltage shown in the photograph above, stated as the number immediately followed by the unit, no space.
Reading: 0.523V
